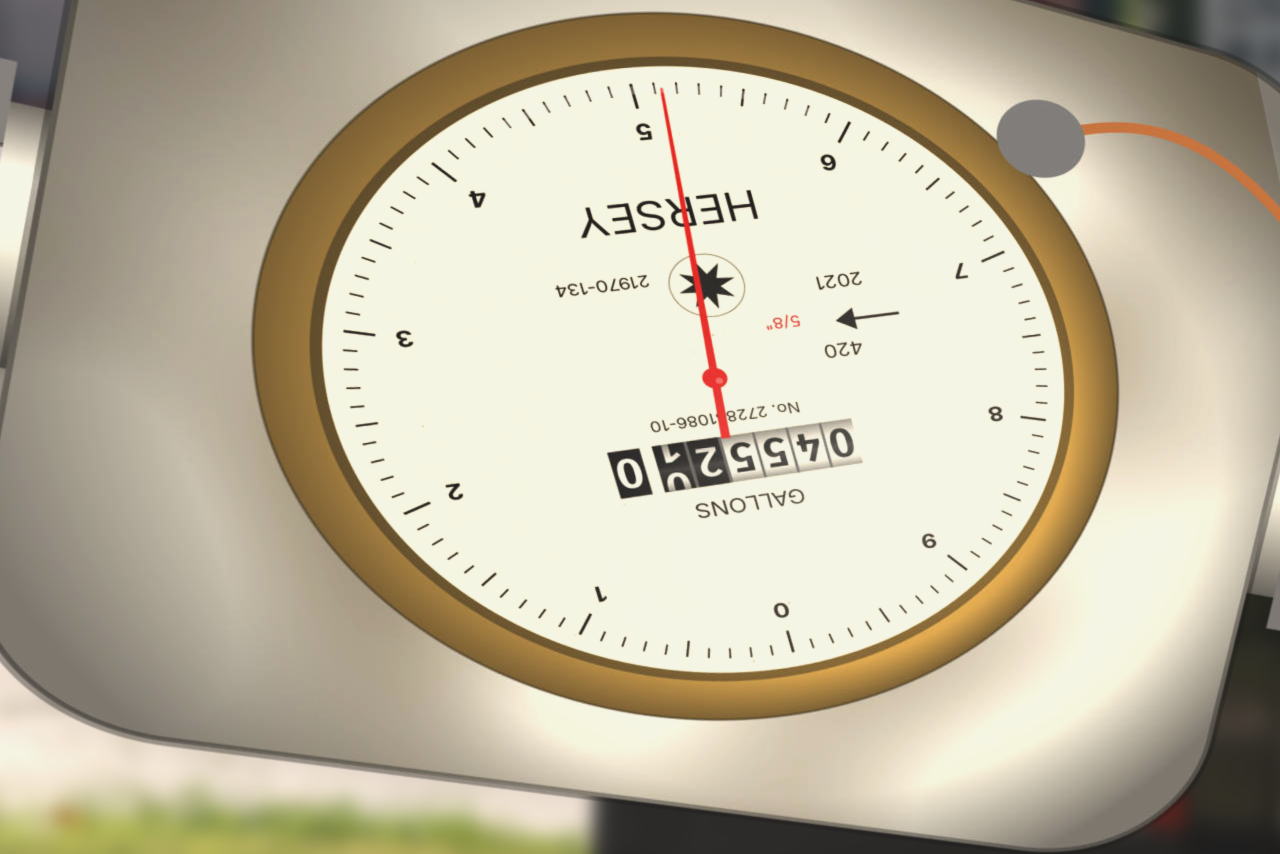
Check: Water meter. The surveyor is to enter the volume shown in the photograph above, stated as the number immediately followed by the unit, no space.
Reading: 455205.1gal
